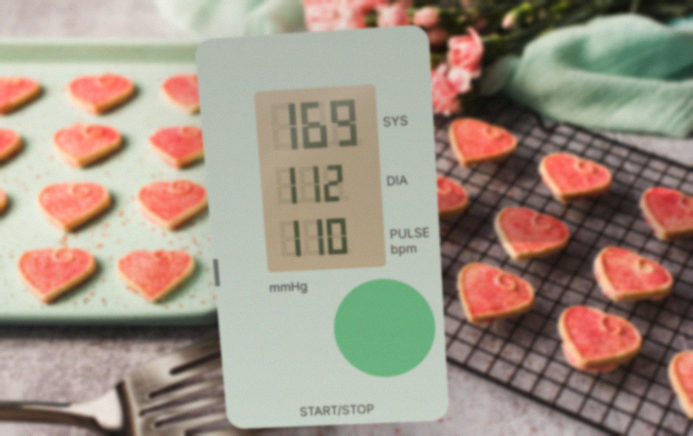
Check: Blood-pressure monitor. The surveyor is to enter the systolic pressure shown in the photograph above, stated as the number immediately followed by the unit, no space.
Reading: 169mmHg
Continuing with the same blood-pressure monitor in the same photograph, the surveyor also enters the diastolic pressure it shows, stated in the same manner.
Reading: 112mmHg
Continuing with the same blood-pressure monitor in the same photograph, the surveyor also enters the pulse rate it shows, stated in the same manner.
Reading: 110bpm
